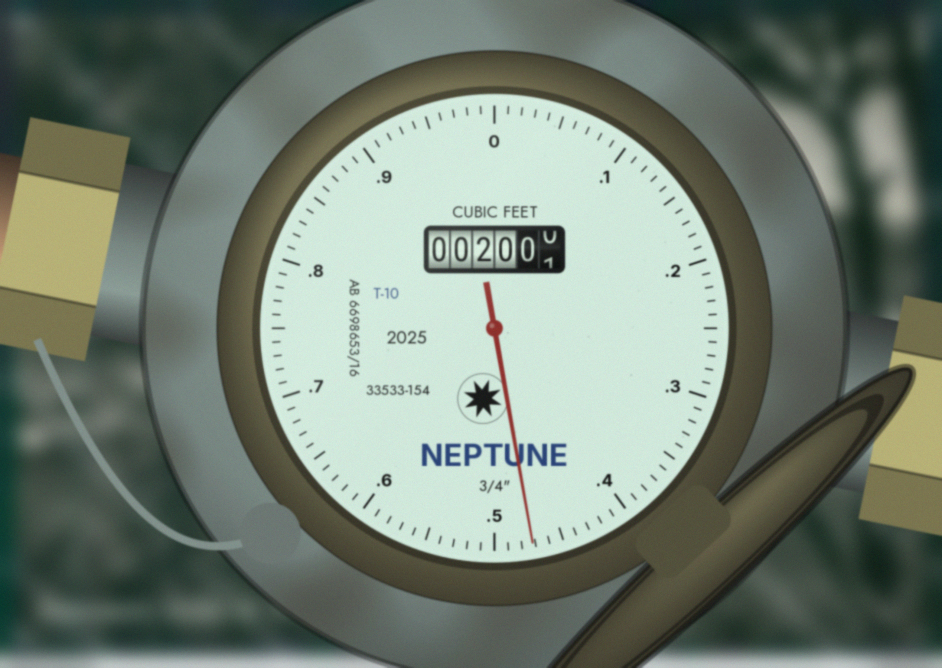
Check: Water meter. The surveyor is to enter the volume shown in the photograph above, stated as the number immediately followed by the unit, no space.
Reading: 2000.47ft³
